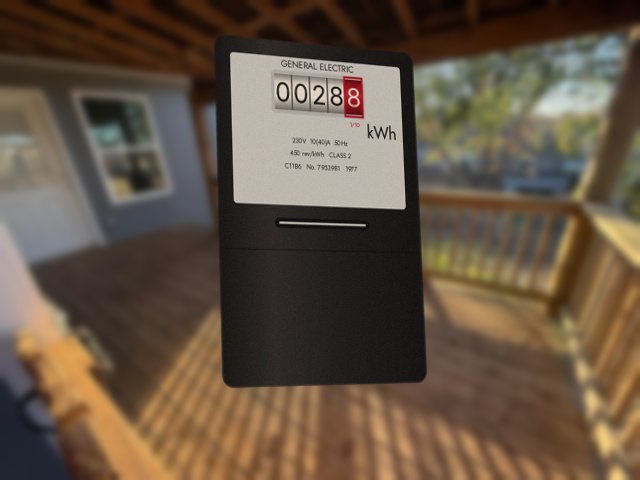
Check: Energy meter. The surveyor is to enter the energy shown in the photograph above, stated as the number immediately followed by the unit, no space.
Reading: 28.8kWh
